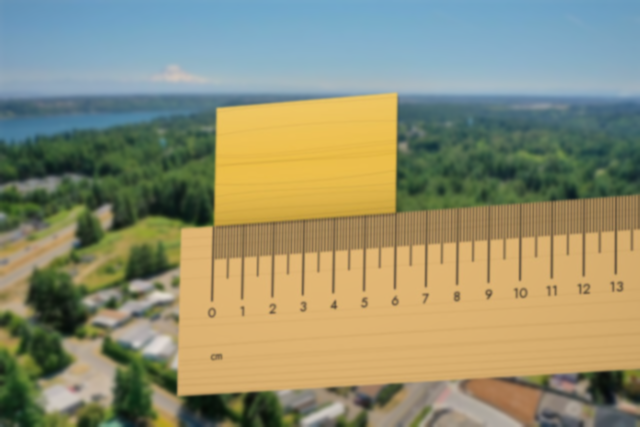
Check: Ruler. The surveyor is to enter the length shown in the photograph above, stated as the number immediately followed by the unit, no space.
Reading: 6cm
